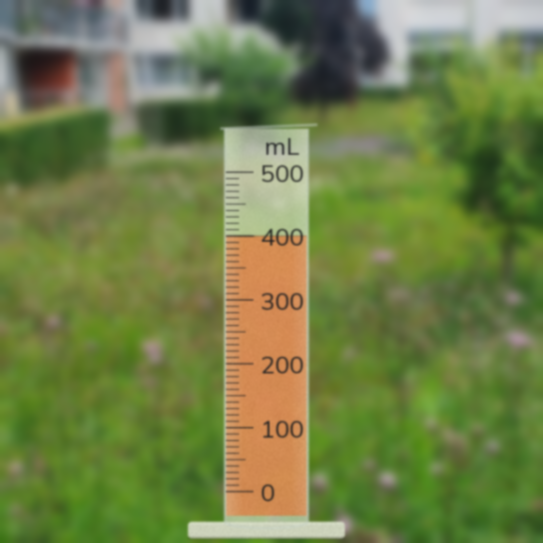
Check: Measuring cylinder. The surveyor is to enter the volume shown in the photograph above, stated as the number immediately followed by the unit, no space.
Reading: 400mL
